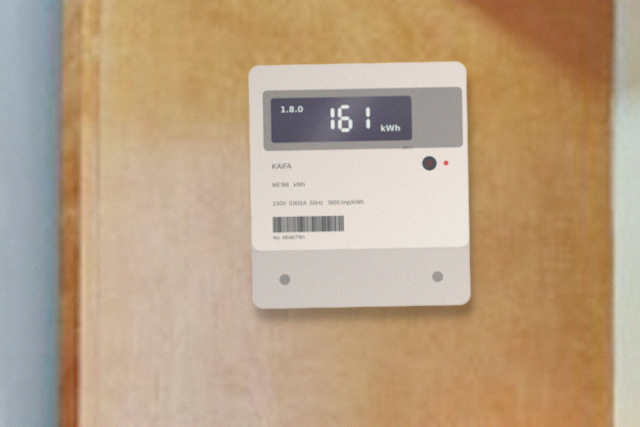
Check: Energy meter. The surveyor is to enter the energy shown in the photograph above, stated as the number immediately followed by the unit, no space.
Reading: 161kWh
